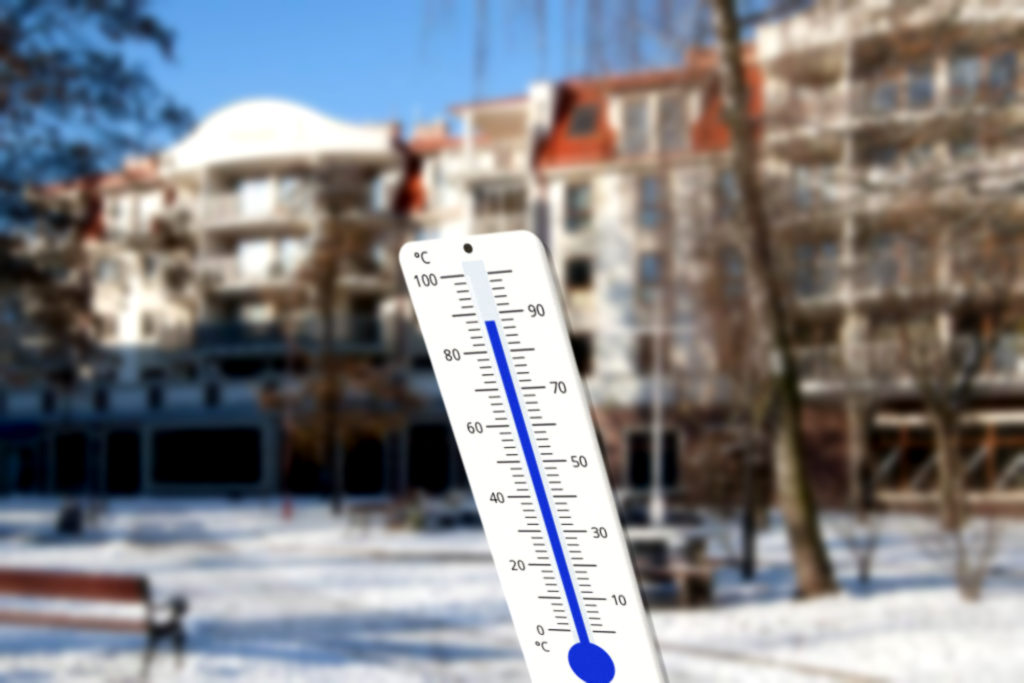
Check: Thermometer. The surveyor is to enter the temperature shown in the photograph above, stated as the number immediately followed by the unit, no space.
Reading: 88°C
